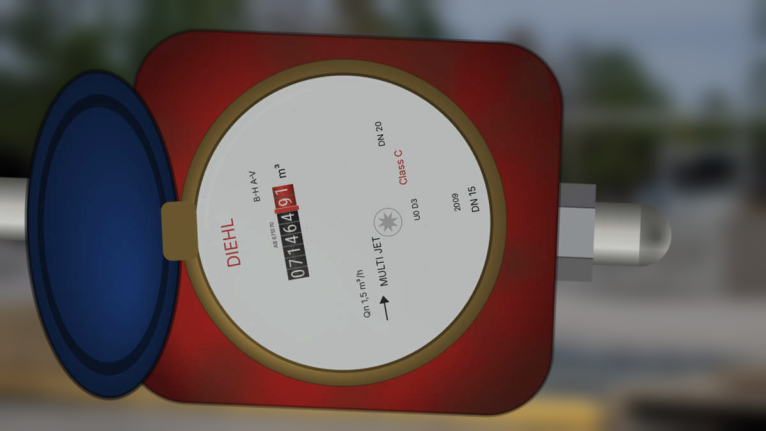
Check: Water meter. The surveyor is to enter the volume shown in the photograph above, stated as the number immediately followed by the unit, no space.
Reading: 71464.91m³
